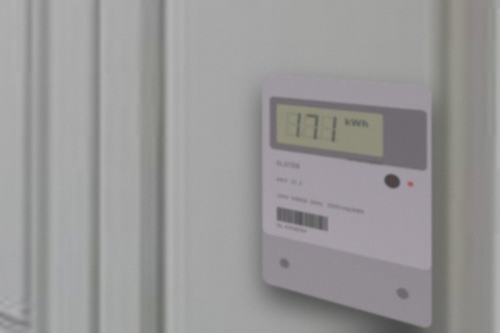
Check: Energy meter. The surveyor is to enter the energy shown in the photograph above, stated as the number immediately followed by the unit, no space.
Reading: 171kWh
